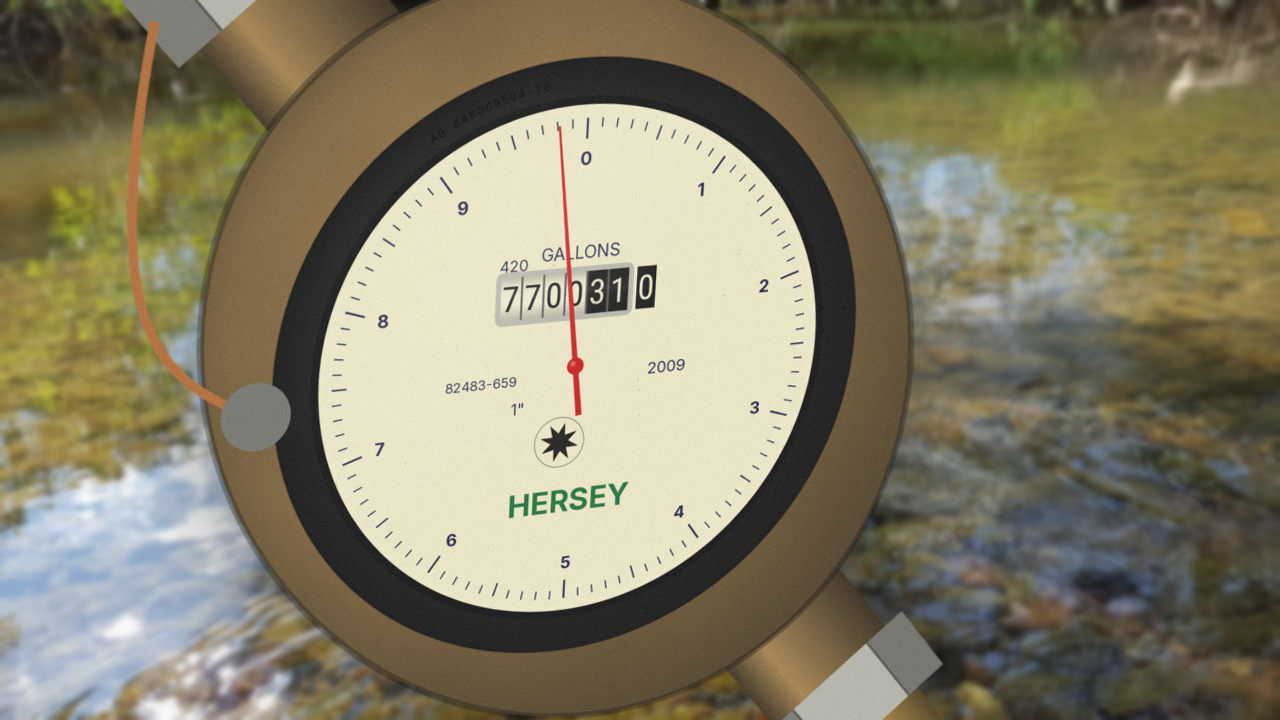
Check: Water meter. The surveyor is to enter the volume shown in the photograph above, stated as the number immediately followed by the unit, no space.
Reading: 7700309.8gal
